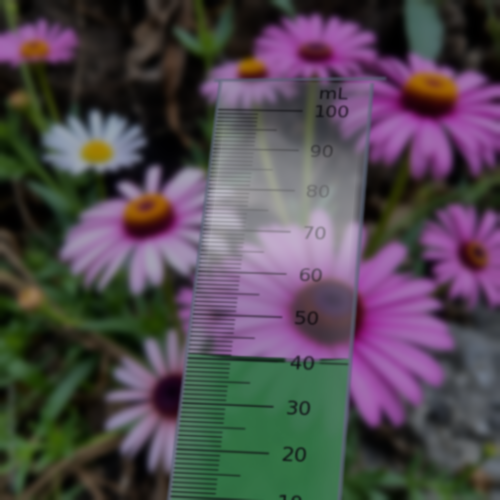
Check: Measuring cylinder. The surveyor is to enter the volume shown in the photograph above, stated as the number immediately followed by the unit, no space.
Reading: 40mL
